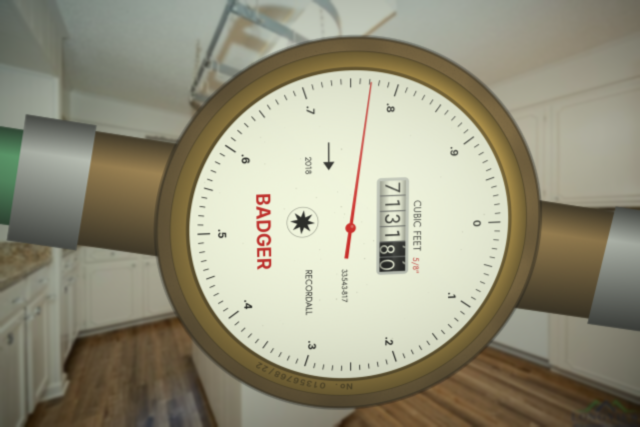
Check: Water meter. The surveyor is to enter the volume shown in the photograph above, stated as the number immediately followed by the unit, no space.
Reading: 713179.77ft³
